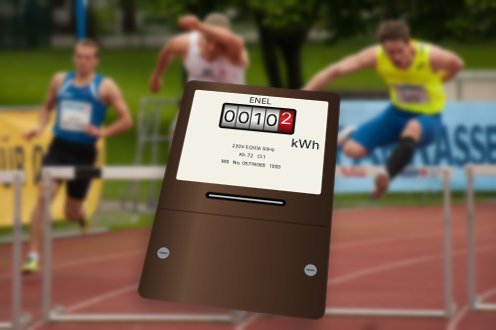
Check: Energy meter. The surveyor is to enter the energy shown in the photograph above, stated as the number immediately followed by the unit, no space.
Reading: 10.2kWh
